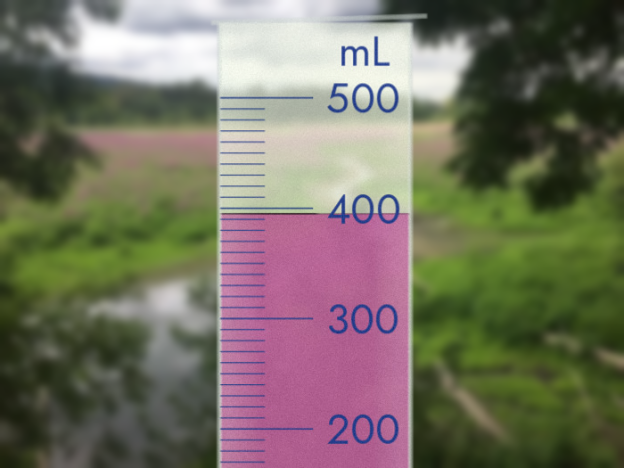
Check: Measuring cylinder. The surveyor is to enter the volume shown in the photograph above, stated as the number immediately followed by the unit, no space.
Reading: 395mL
